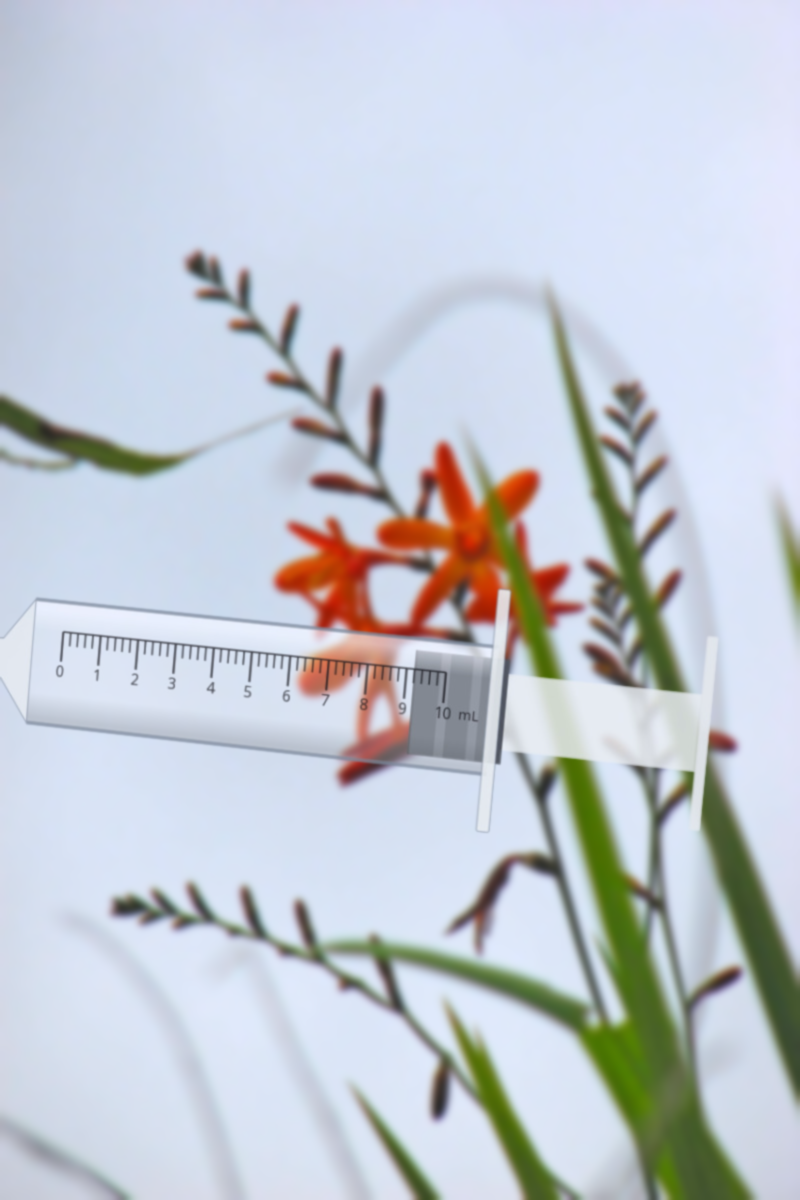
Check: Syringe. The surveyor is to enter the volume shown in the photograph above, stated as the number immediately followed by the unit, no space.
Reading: 9.2mL
